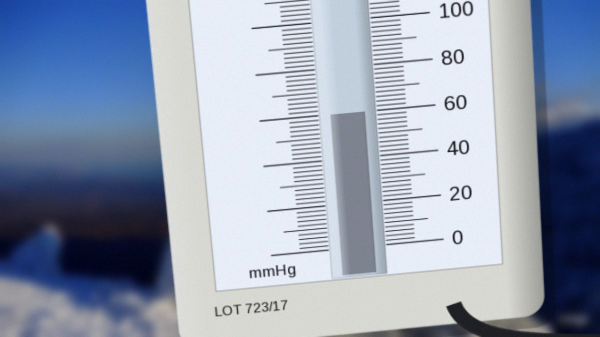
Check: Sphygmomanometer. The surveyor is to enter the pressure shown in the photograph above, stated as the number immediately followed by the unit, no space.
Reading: 60mmHg
